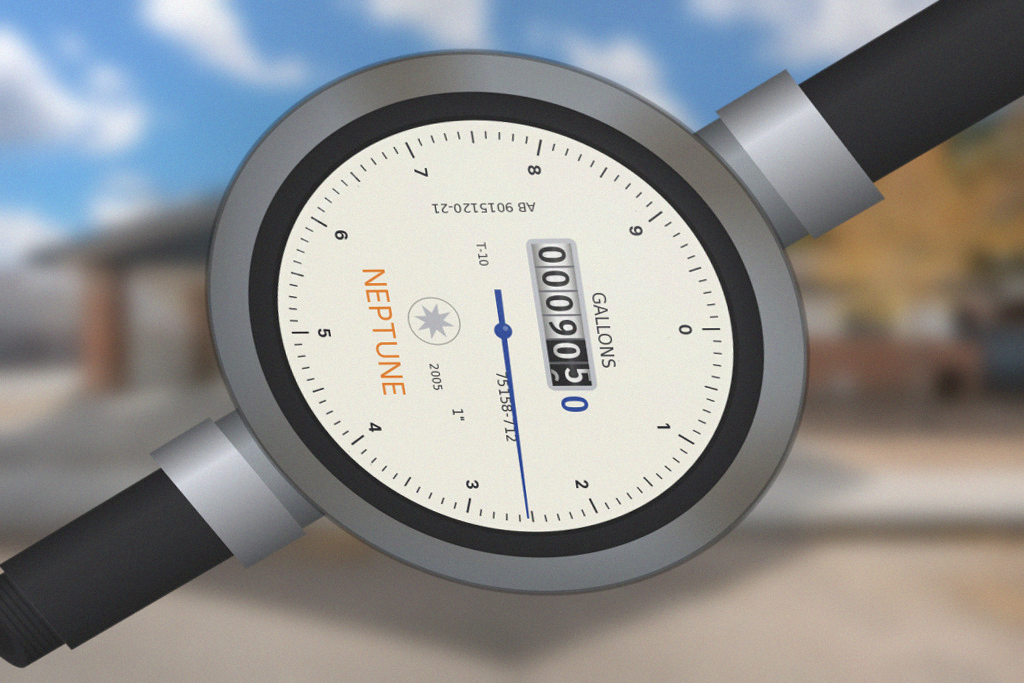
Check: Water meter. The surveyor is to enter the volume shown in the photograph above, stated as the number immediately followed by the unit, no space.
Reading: 9052.5gal
